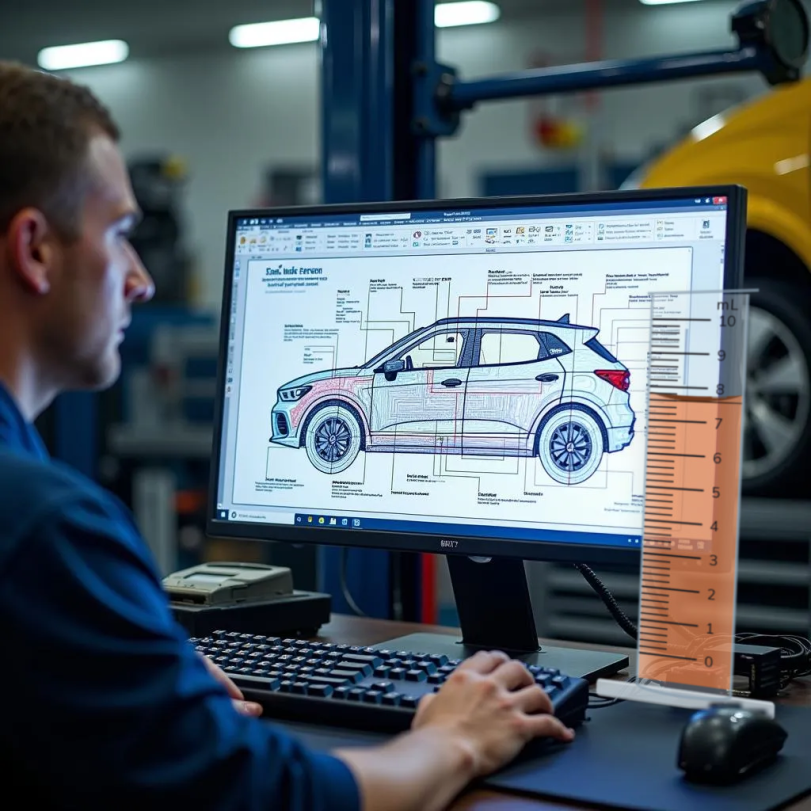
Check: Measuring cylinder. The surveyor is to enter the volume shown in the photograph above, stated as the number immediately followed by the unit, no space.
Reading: 7.6mL
